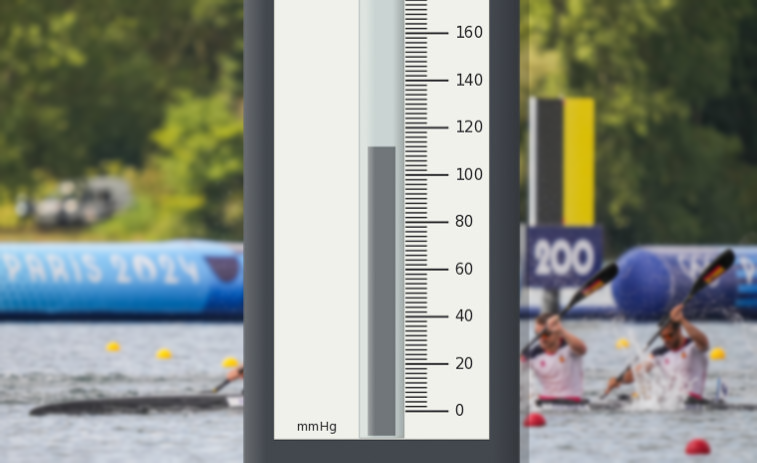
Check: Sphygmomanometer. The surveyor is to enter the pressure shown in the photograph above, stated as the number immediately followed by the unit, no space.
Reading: 112mmHg
